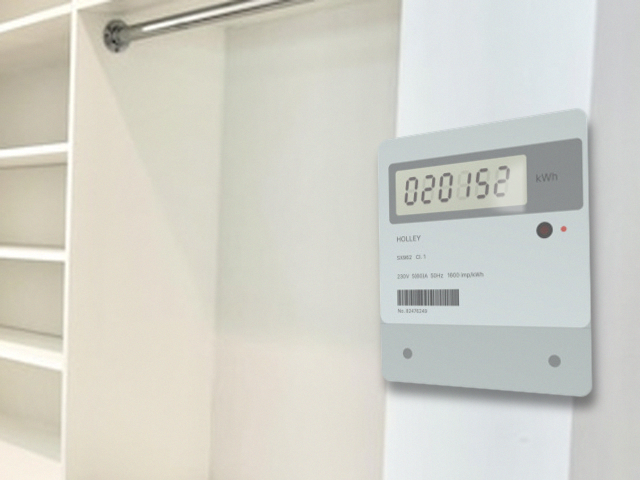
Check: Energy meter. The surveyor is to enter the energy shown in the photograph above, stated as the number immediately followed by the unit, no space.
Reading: 20152kWh
